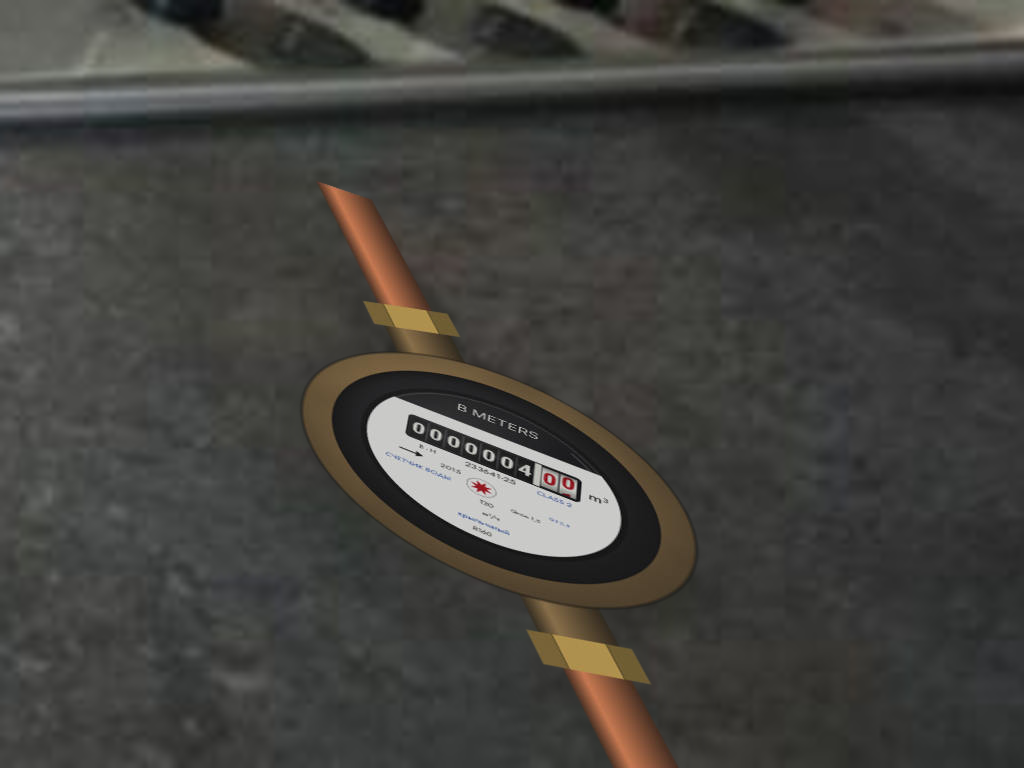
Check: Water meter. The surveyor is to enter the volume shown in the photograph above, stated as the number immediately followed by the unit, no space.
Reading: 4.00m³
